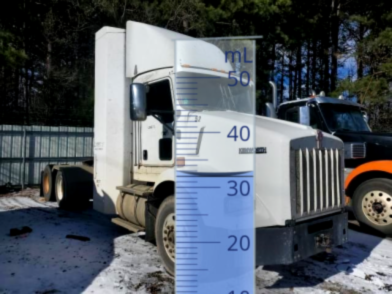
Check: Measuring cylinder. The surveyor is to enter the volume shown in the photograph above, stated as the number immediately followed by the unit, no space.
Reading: 32mL
